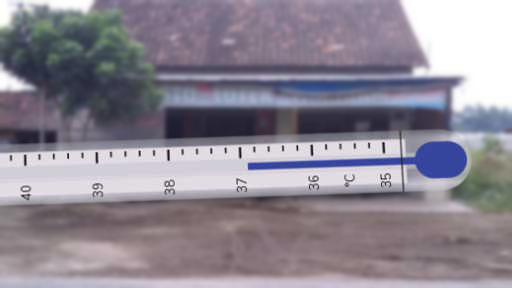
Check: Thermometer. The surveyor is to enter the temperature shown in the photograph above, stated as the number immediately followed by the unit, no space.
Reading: 36.9°C
